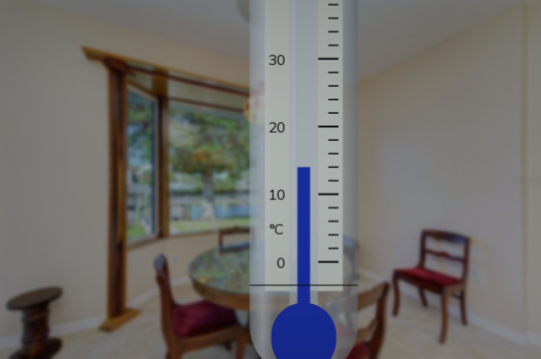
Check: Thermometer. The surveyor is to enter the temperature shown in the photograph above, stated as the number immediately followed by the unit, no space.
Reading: 14°C
